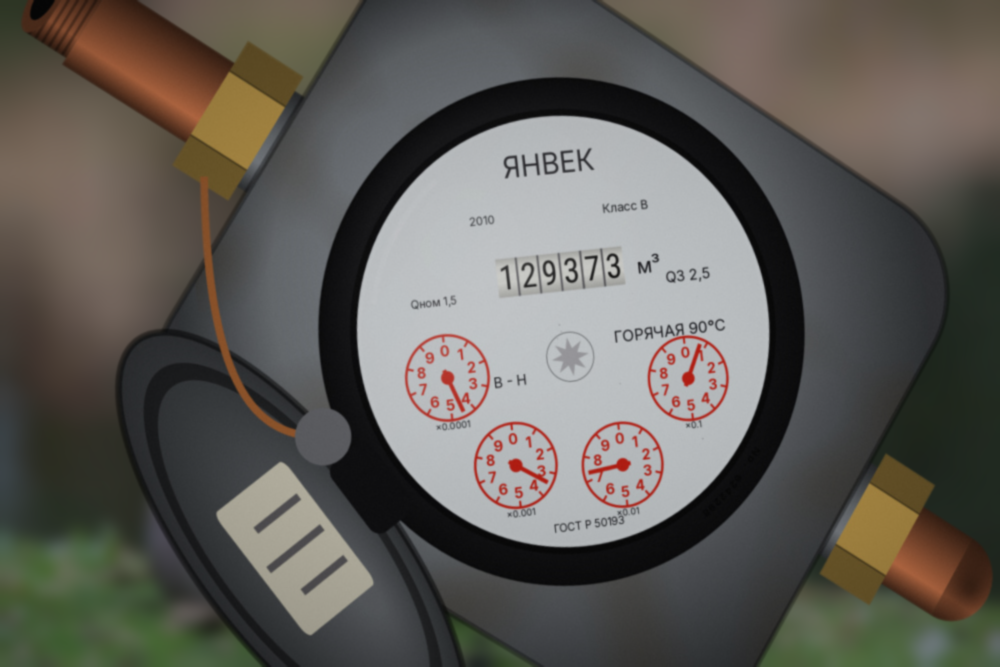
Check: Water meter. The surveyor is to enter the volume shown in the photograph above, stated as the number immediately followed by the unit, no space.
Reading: 129373.0734m³
